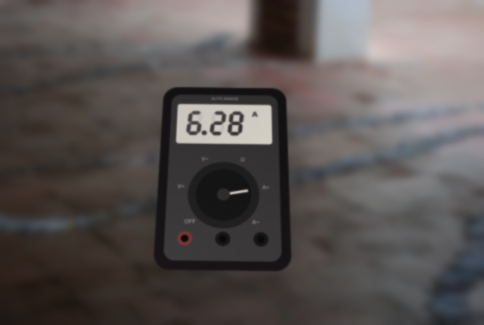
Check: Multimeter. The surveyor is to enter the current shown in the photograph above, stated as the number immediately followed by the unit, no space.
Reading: 6.28A
